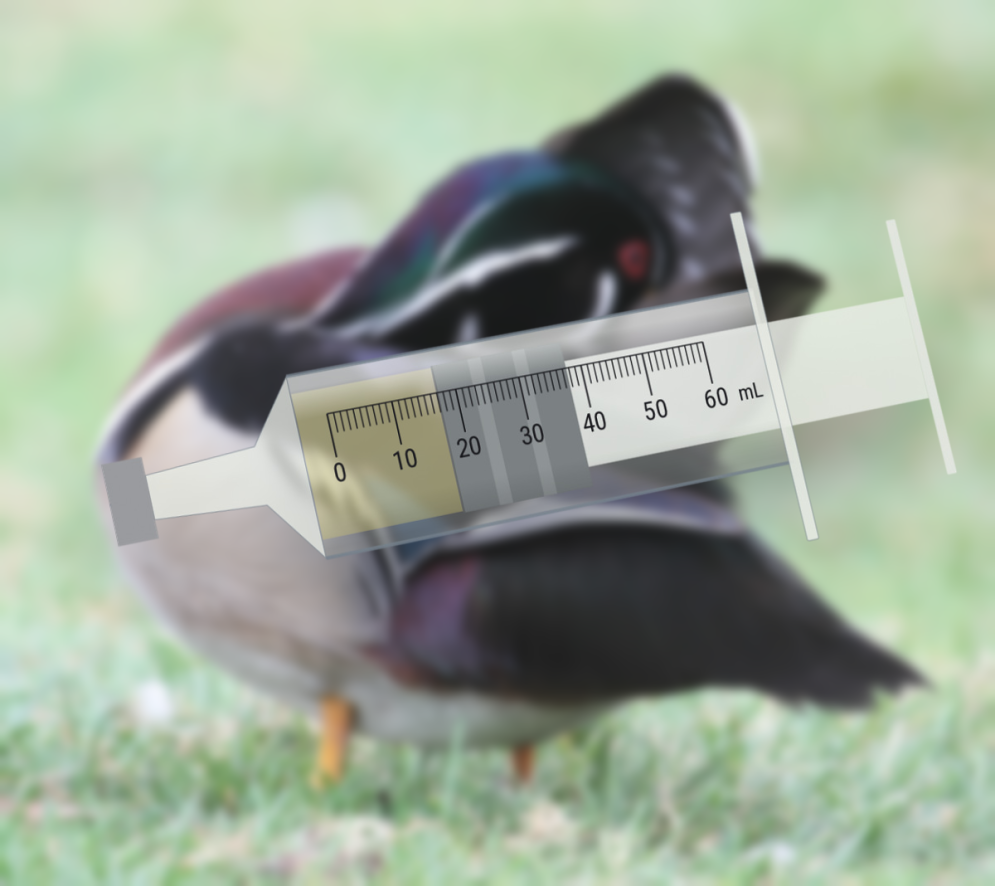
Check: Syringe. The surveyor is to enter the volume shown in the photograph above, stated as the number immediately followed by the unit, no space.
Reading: 17mL
